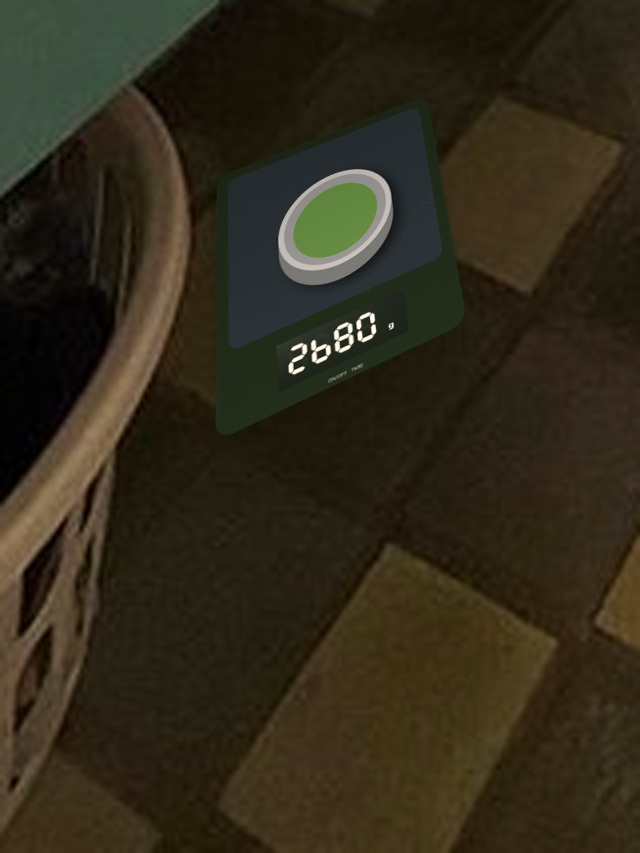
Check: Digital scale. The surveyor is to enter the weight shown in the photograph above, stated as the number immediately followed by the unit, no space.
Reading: 2680g
